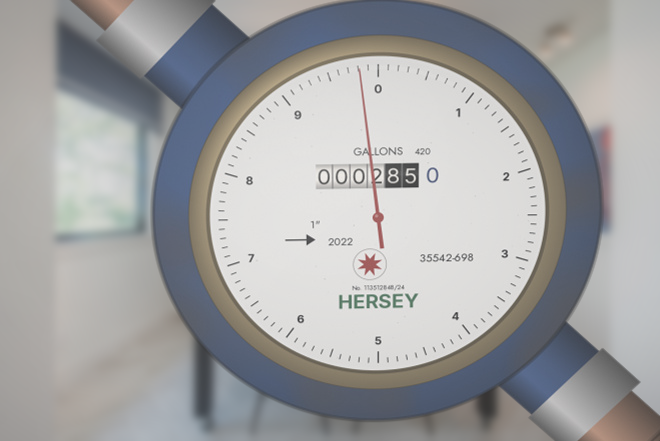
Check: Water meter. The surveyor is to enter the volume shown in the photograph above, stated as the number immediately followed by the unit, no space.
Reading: 2849.8gal
